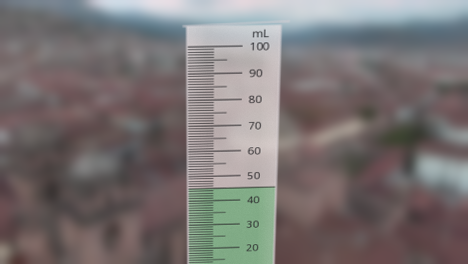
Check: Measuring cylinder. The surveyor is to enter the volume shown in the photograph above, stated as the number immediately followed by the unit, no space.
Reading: 45mL
